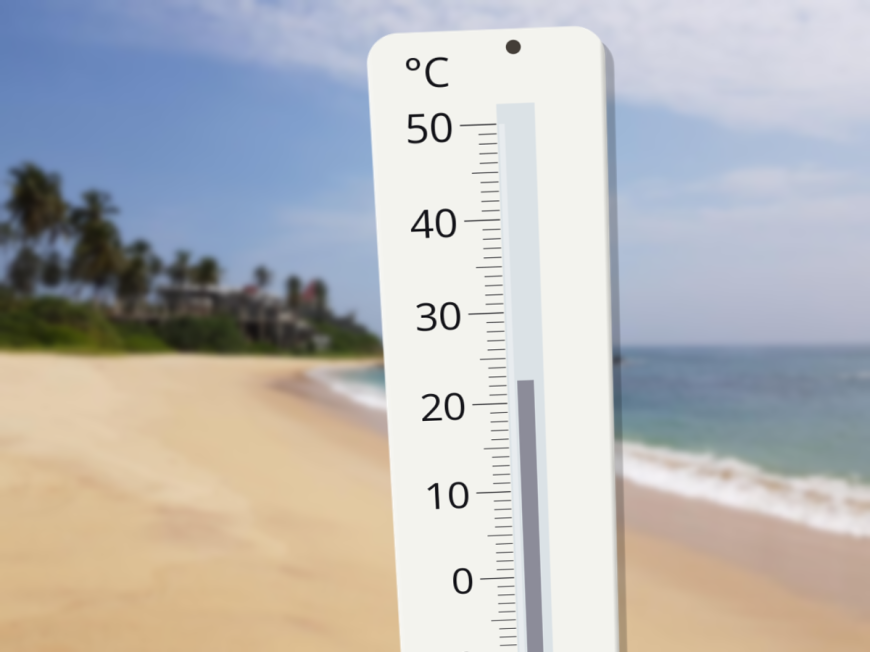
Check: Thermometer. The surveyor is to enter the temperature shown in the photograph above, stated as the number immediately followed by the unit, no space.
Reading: 22.5°C
